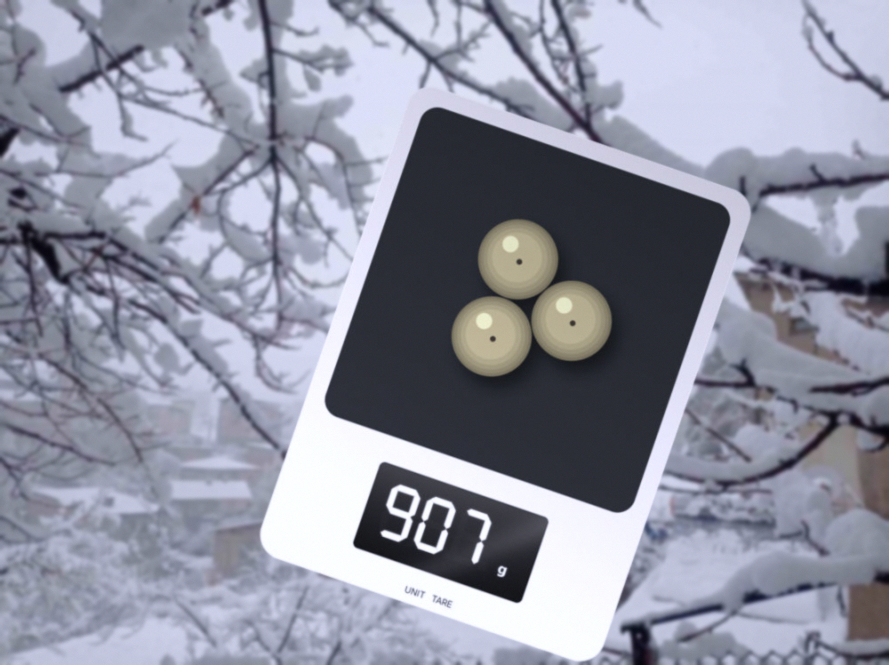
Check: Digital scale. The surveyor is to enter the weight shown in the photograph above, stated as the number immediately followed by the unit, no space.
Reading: 907g
